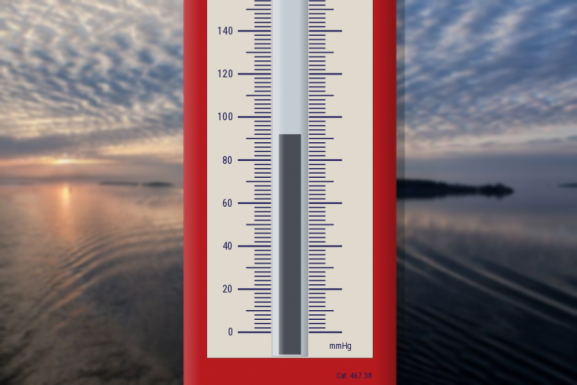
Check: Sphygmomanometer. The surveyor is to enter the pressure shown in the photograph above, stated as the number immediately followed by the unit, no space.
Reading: 92mmHg
